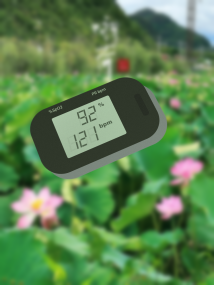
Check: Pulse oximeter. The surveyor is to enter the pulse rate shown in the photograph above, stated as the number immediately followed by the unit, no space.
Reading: 121bpm
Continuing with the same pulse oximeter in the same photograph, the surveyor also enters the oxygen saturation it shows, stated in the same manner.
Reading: 92%
